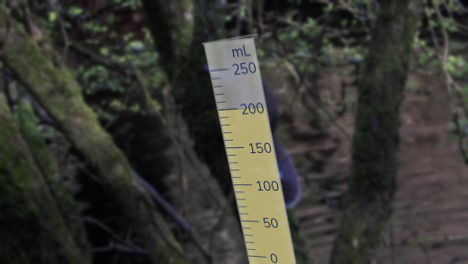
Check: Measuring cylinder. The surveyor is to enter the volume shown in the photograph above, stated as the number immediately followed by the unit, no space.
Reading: 200mL
